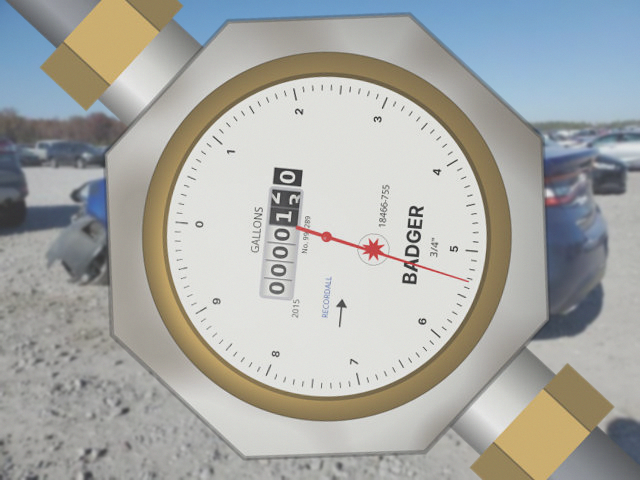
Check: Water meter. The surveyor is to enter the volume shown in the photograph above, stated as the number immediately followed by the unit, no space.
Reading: 125.3gal
